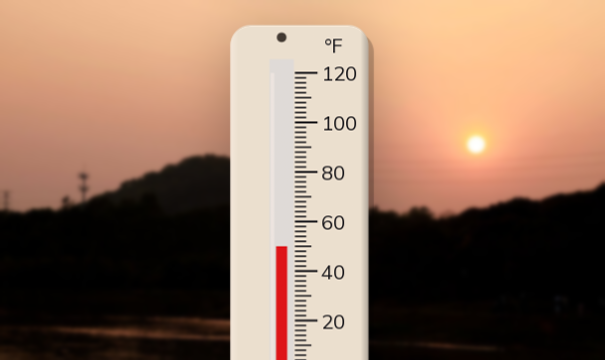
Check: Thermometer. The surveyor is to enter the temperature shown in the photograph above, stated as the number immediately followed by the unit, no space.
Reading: 50°F
